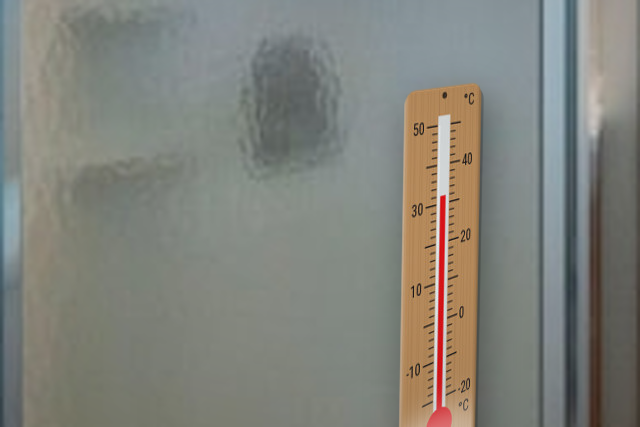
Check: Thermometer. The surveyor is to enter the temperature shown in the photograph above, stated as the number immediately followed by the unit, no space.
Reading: 32°C
